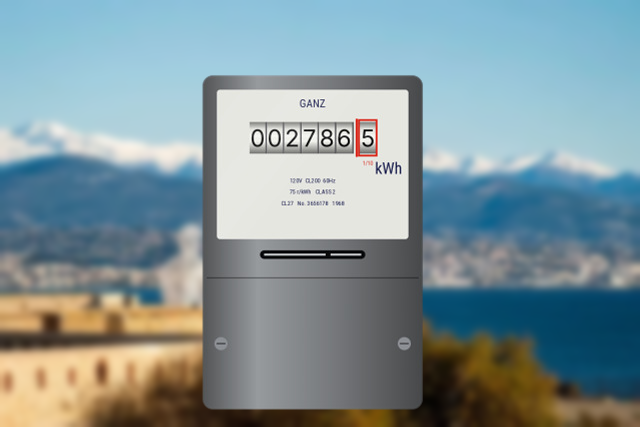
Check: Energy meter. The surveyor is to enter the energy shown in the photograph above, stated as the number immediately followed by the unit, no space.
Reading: 2786.5kWh
